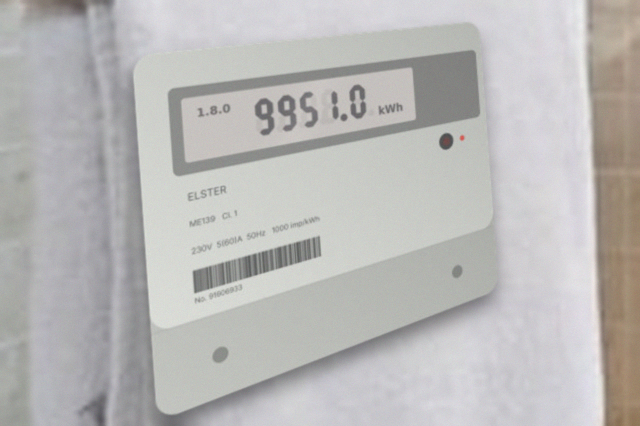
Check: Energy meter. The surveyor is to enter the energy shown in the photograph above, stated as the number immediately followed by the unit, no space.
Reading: 9951.0kWh
